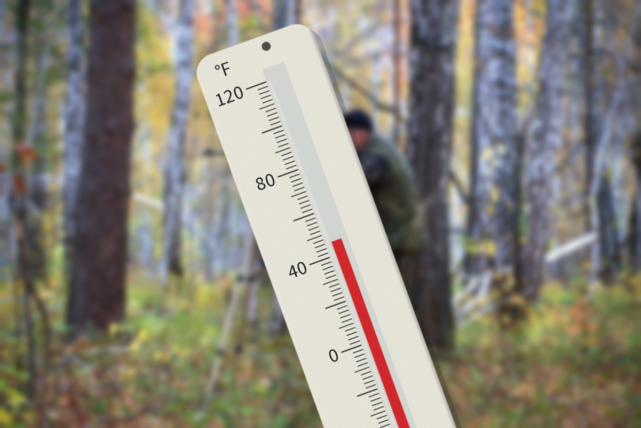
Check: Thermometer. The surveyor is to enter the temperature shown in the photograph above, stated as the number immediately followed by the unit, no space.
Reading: 46°F
